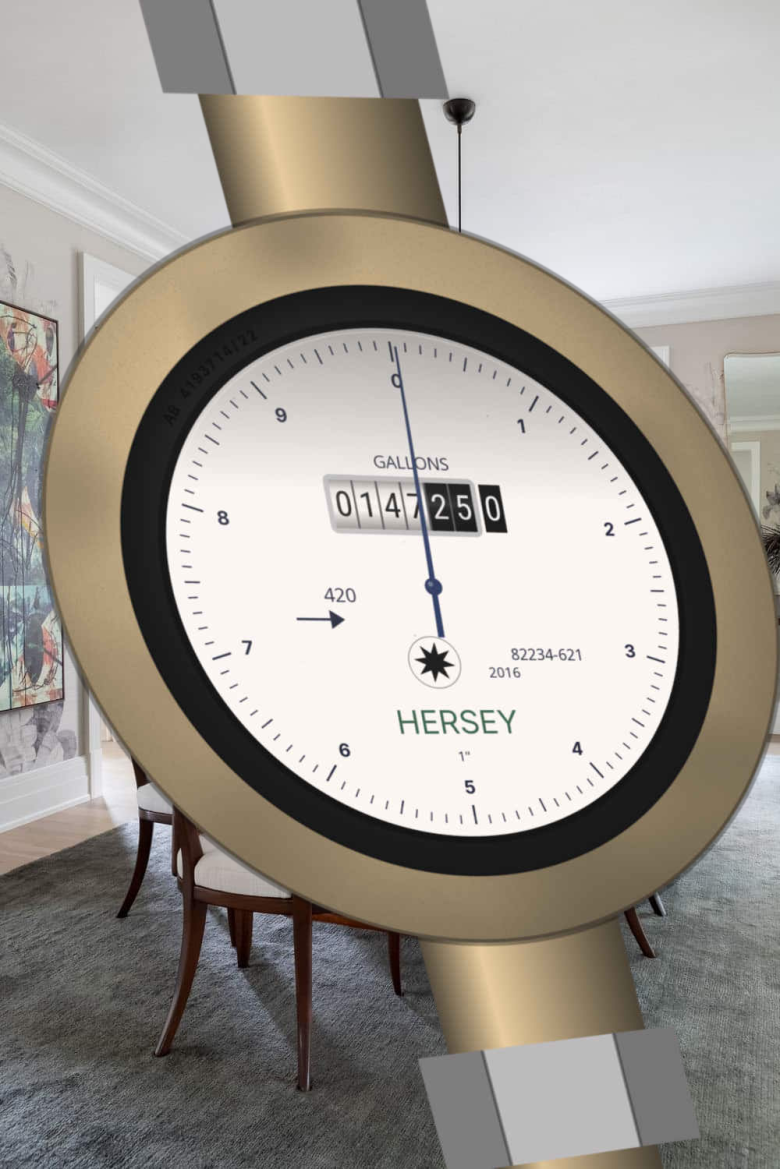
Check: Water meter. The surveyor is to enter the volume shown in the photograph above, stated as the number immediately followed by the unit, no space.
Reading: 147250.0gal
